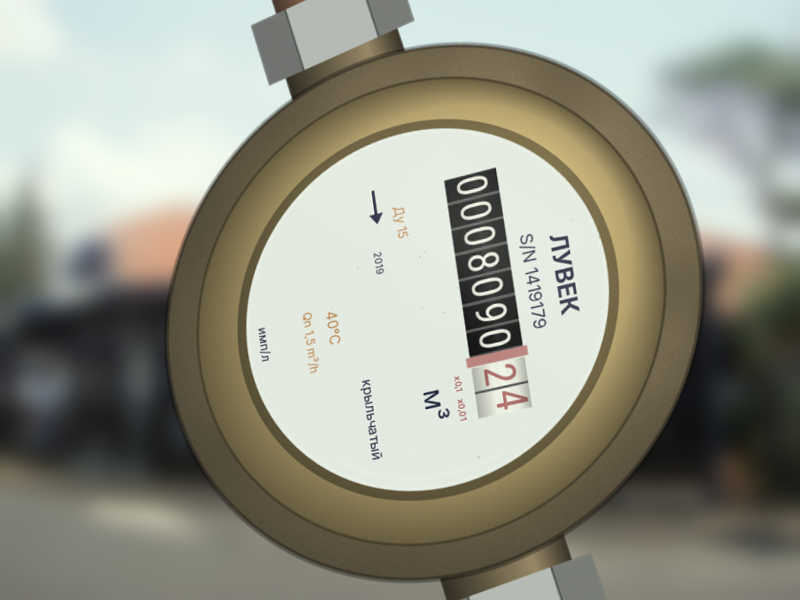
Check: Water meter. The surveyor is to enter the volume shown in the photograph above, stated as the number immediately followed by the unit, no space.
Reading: 8090.24m³
